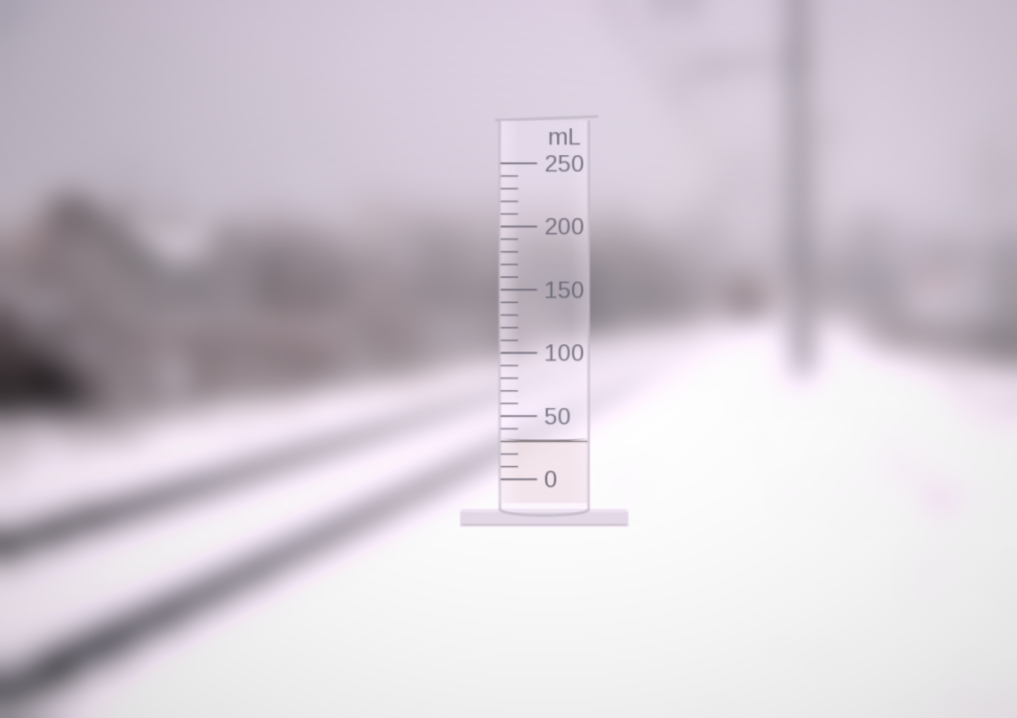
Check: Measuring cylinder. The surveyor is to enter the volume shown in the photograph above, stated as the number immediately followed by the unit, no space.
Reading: 30mL
